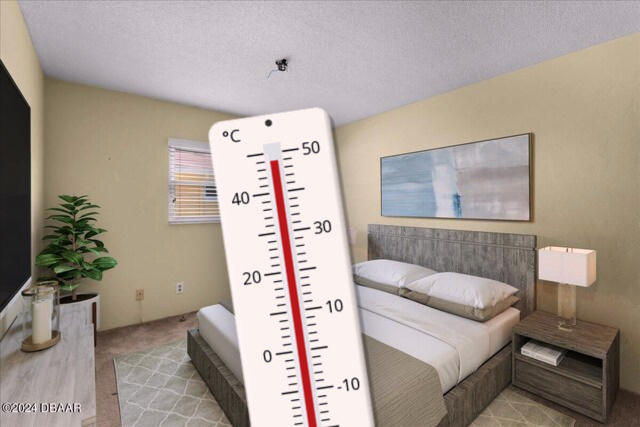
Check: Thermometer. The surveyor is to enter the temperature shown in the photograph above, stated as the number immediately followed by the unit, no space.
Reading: 48°C
